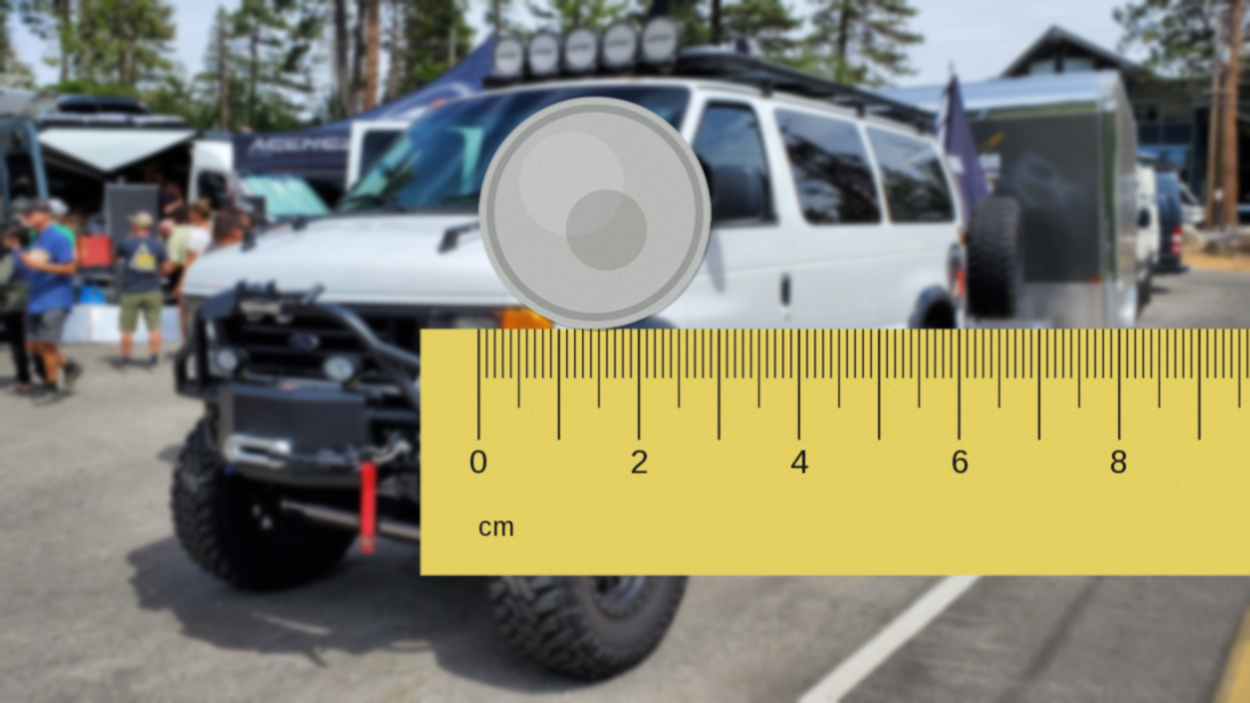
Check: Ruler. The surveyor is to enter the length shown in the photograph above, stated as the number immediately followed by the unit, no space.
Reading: 2.9cm
